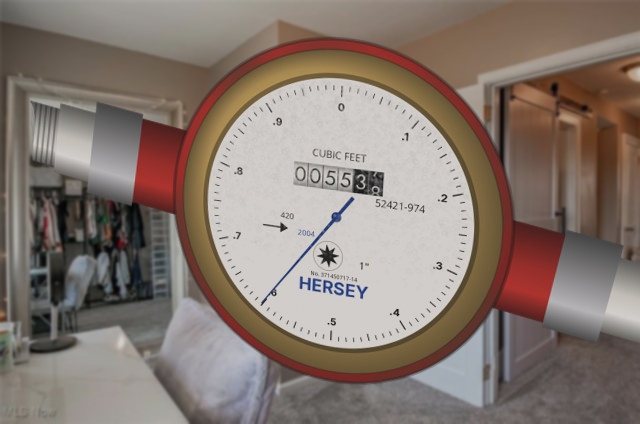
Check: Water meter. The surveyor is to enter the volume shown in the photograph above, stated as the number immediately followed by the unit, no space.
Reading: 5537.60ft³
